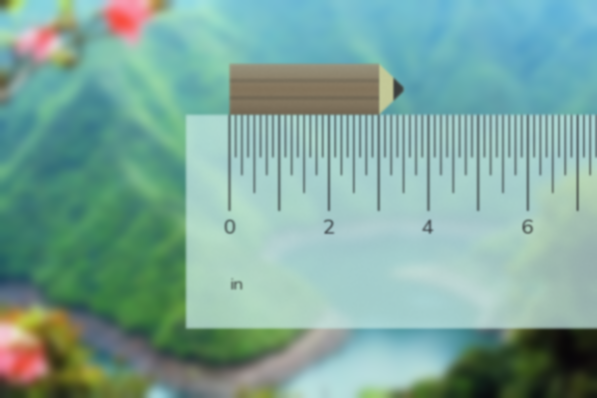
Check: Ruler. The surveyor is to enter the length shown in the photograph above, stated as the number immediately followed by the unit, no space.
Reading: 3.5in
